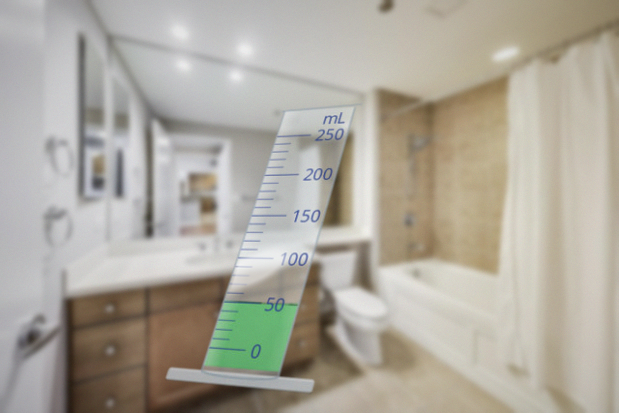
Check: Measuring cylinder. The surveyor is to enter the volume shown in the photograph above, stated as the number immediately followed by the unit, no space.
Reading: 50mL
